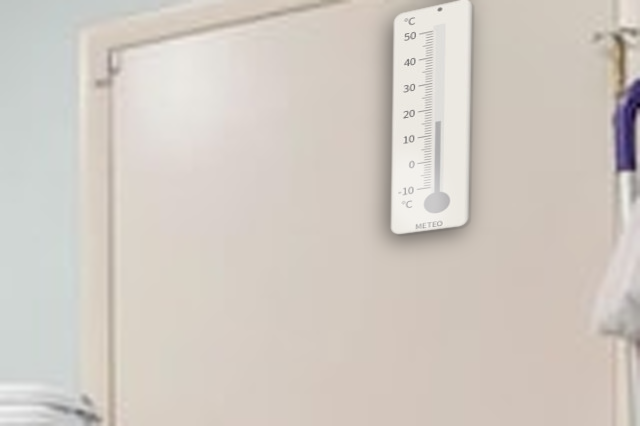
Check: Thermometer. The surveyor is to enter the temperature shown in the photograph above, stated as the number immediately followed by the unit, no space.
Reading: 15°C
